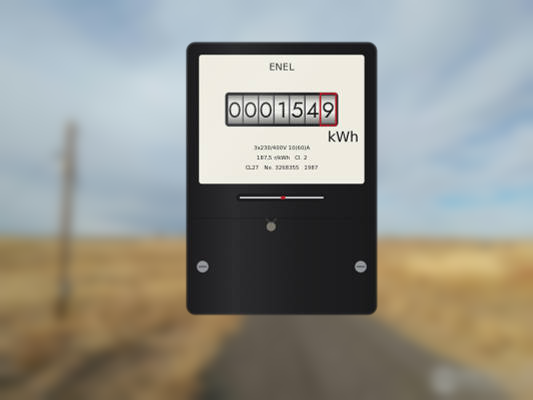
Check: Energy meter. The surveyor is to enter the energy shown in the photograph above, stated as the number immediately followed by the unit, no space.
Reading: 154.9kWh
